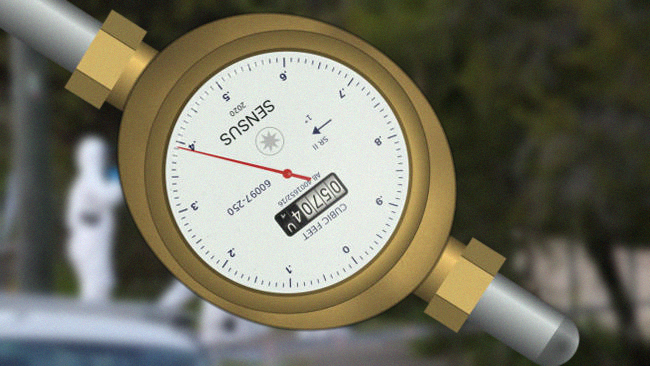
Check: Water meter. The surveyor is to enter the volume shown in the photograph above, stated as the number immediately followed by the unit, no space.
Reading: 57040.39ft³
